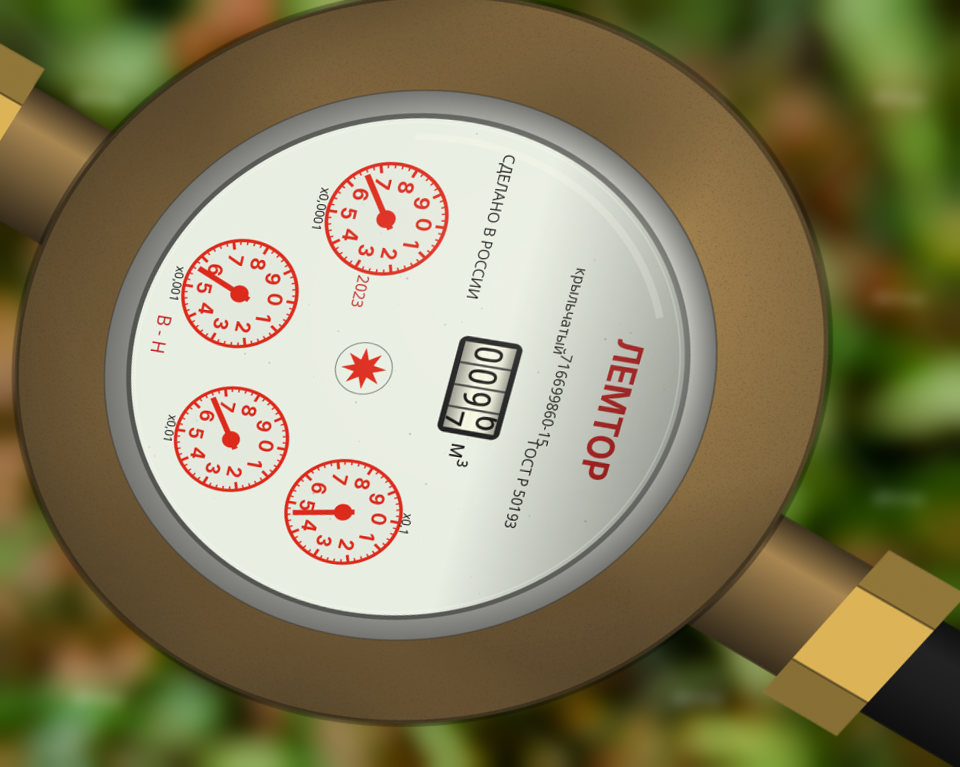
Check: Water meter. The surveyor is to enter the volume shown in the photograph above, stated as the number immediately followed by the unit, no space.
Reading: 96.4656m³
